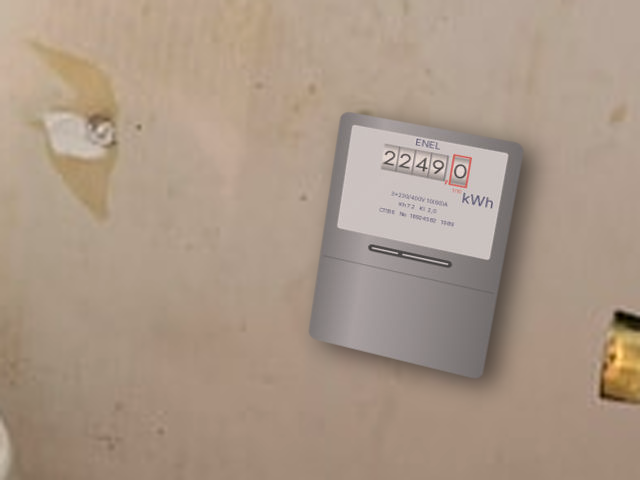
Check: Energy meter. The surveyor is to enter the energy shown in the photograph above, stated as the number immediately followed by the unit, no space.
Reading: 2249.0kWh
